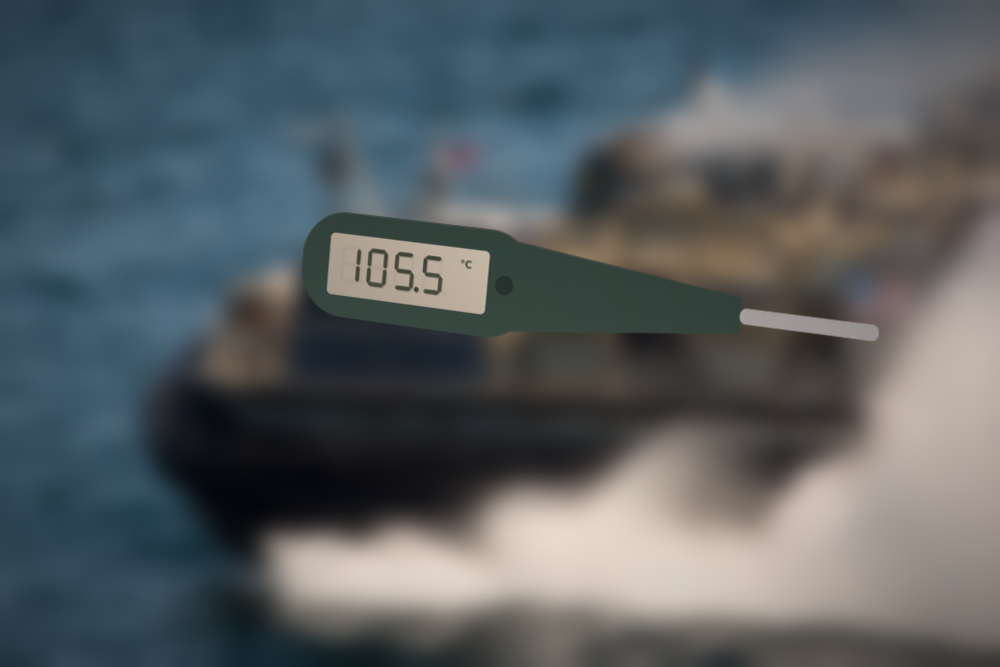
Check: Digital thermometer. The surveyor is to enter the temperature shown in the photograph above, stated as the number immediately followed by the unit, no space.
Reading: 105.5°C
